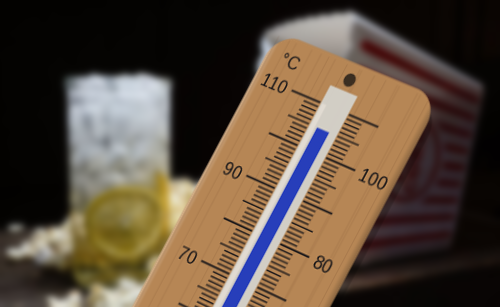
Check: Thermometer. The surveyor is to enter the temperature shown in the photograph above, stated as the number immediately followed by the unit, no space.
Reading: 105°C
